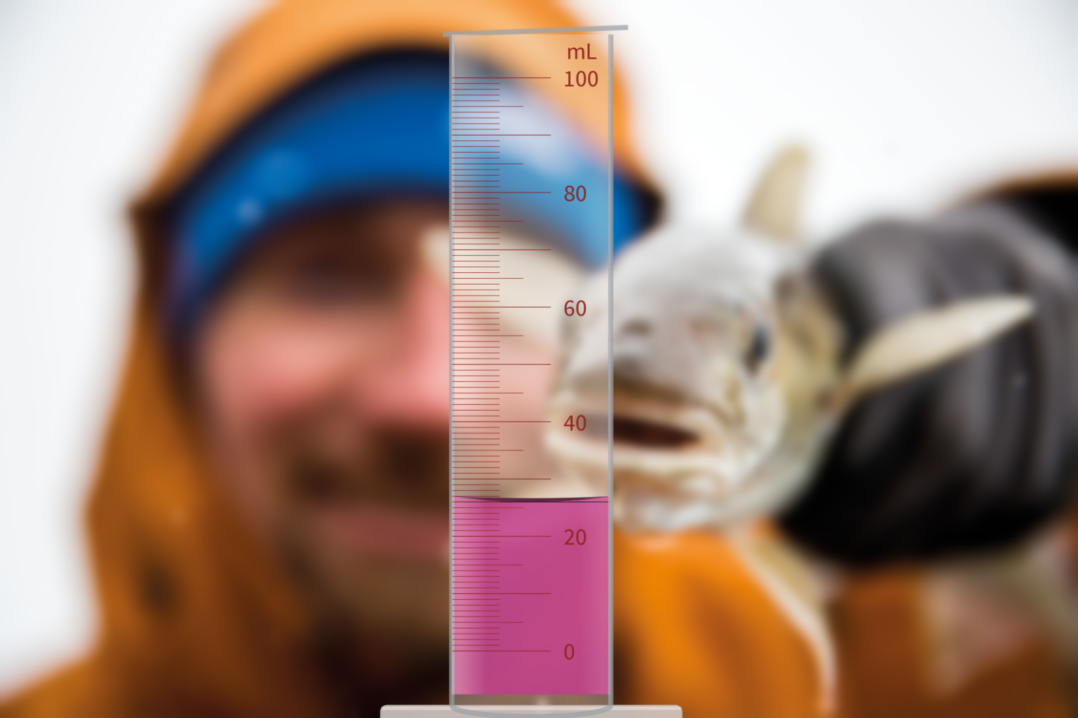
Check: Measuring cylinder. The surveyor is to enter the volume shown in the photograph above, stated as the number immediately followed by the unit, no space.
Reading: 26mL
